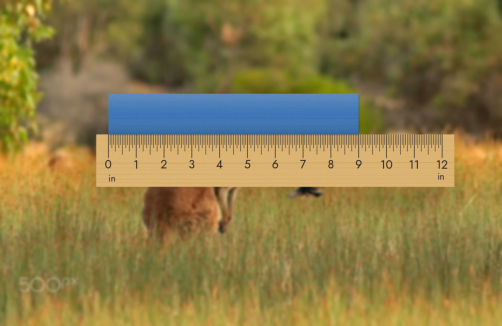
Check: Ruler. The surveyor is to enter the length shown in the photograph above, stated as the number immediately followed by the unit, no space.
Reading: 9in
